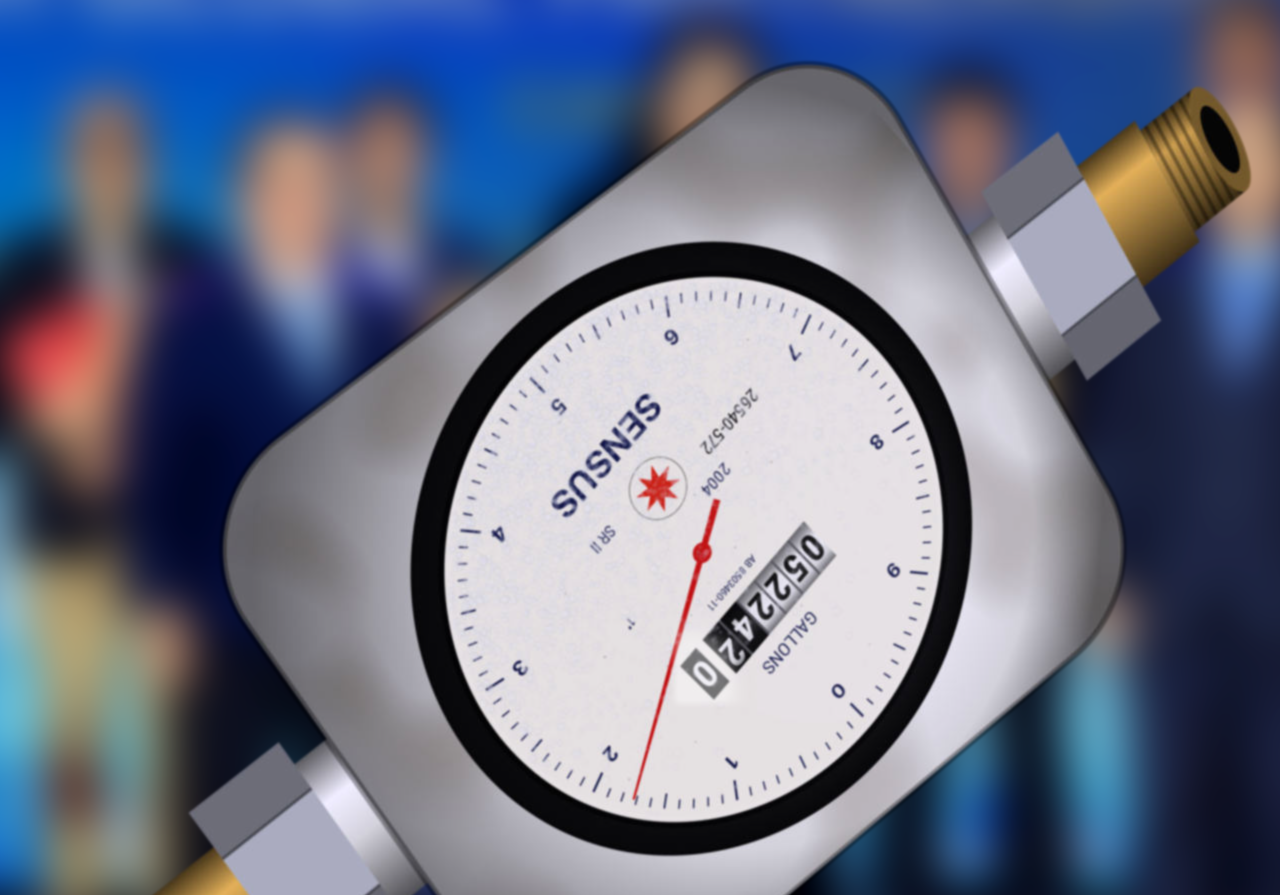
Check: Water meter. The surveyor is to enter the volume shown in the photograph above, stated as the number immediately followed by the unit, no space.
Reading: 522421.7gal
